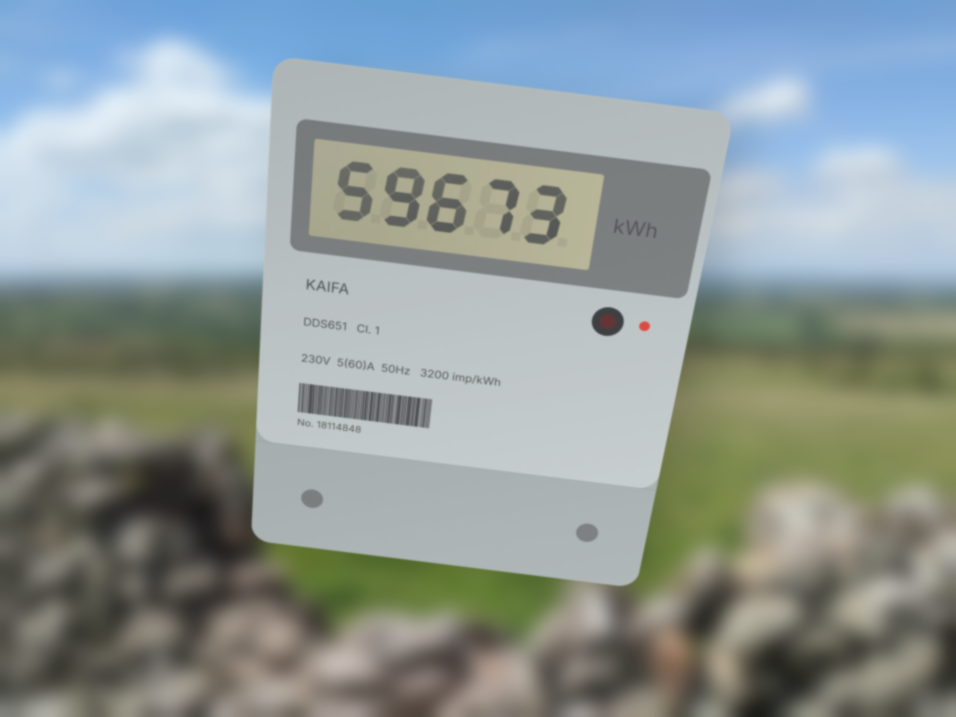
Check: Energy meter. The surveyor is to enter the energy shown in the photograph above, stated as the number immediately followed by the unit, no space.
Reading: 59673kWh
